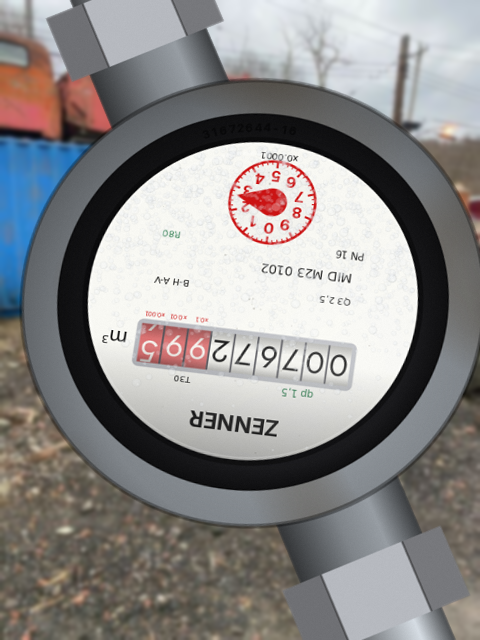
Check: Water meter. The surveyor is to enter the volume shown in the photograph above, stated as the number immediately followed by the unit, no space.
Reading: 7672.9952m³
